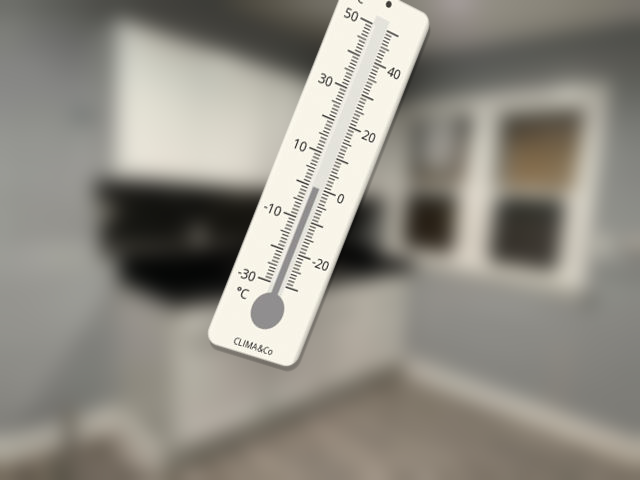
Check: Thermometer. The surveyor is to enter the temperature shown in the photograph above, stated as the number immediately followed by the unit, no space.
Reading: 0°C
